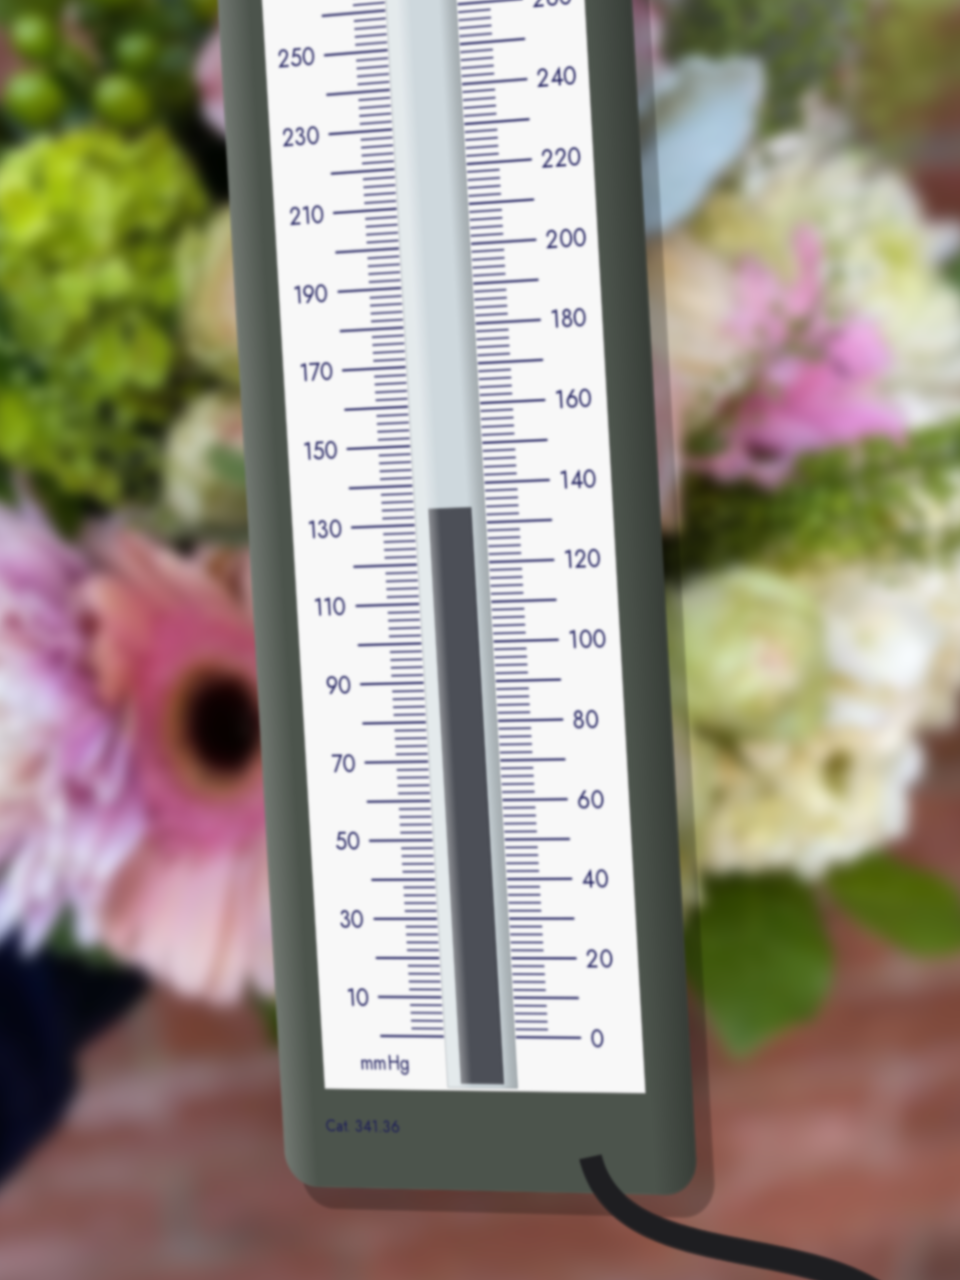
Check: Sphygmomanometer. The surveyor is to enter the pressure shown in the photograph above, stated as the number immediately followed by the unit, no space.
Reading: 134mmHg
